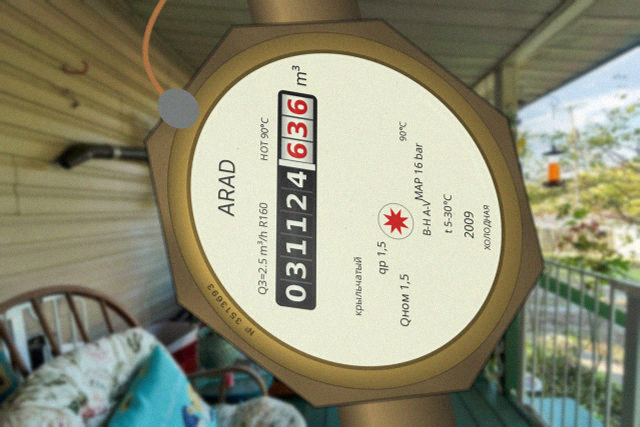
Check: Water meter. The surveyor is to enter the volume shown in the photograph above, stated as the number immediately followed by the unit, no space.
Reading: 31124.636m³
